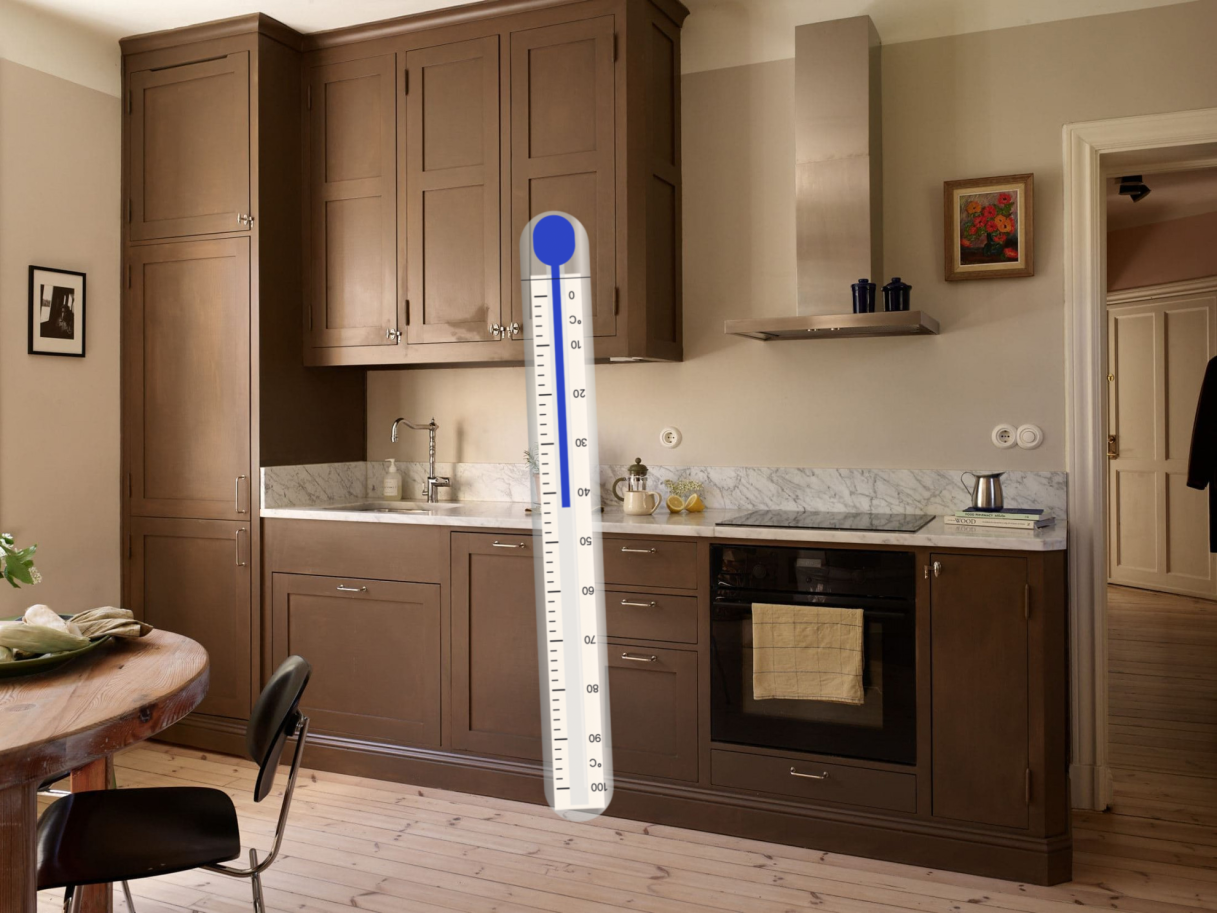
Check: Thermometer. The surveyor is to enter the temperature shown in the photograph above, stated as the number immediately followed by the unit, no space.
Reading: 43°C
